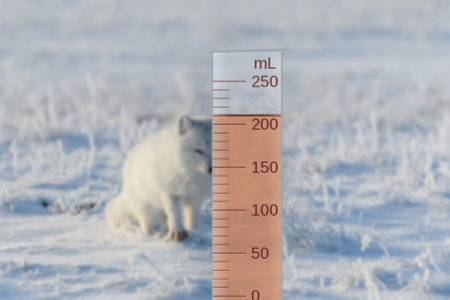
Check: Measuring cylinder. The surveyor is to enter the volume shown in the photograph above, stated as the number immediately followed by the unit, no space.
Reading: 210mL
